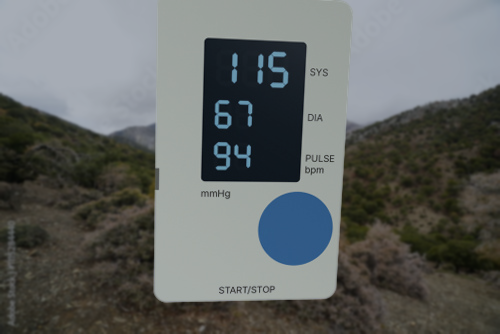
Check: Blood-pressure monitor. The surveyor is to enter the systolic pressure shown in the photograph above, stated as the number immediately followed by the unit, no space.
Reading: 115mmHg
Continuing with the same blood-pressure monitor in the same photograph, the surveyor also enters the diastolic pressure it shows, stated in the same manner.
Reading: 67mmHg
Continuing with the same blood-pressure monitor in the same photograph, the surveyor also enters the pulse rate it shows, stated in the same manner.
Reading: 94bpm
